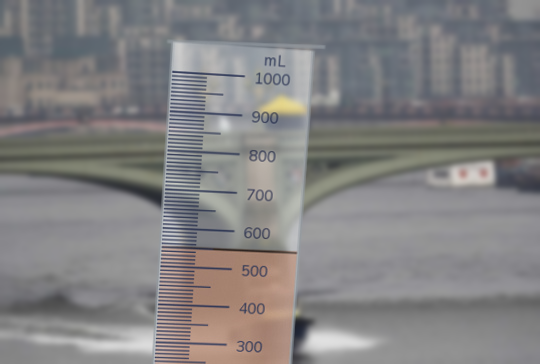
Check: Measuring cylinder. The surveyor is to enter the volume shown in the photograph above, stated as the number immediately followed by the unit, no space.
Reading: 550mL
